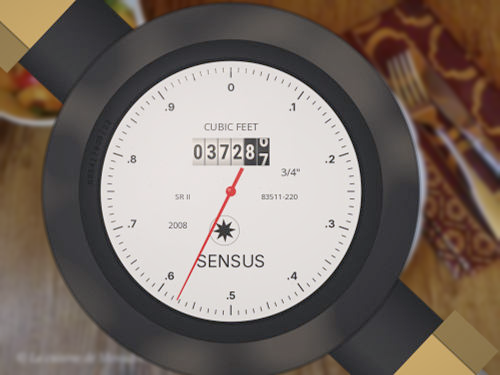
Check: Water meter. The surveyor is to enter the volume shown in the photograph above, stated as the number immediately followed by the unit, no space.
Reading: 37286.57ft³
